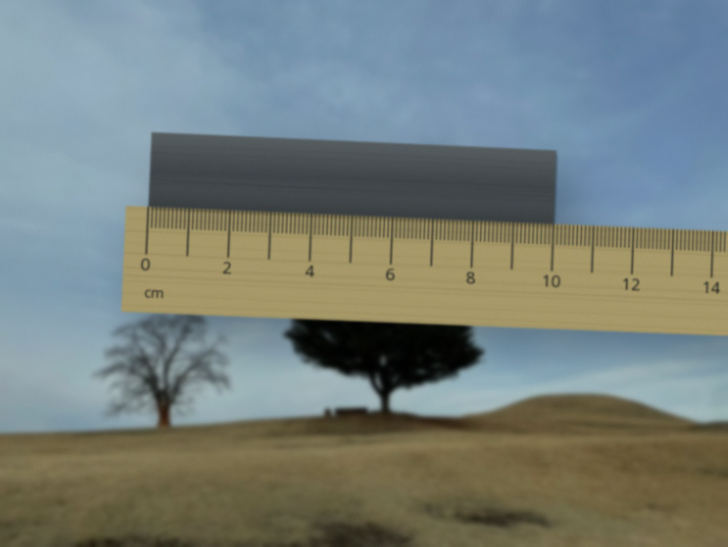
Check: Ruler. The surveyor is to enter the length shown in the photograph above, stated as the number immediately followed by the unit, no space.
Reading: 10cm
